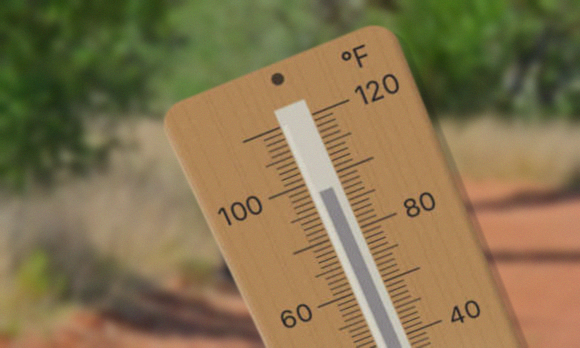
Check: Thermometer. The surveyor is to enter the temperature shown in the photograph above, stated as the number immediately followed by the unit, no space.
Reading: 96°F
